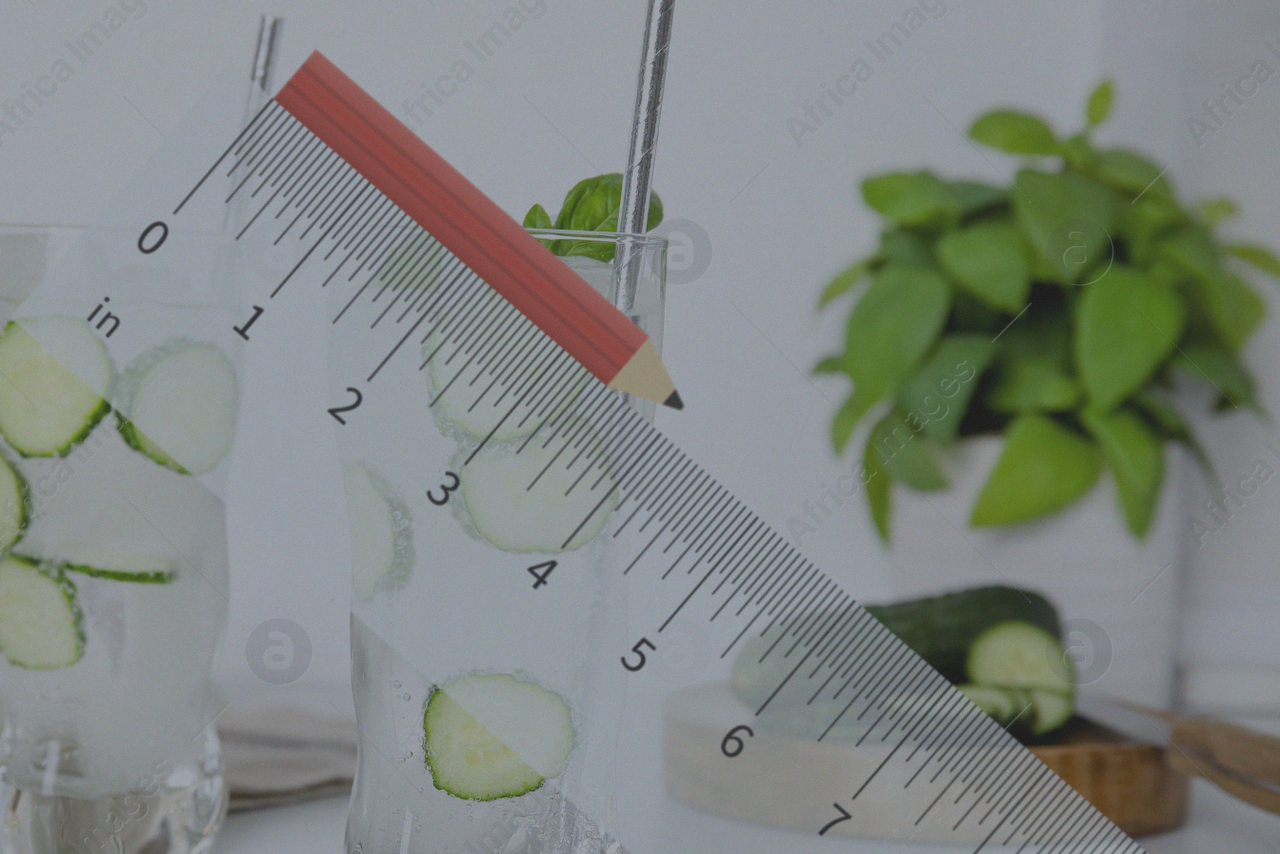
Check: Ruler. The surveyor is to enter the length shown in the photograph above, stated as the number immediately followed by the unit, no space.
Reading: 4in
